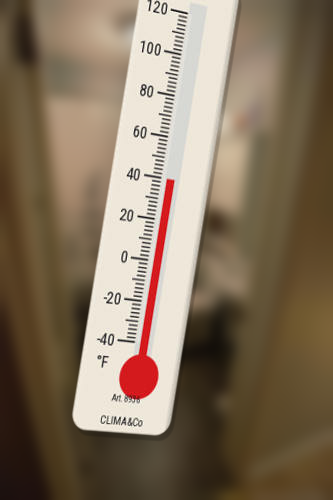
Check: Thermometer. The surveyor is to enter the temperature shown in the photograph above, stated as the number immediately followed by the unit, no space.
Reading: 40°F
